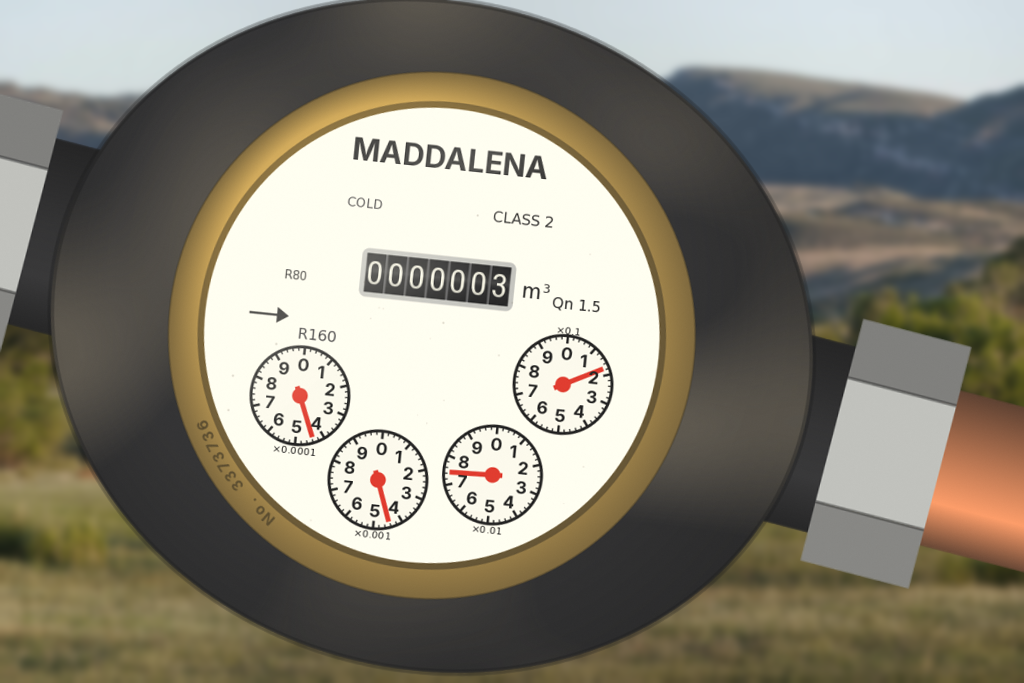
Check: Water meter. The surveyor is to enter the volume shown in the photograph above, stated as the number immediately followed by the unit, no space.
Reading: 3.1744m³
